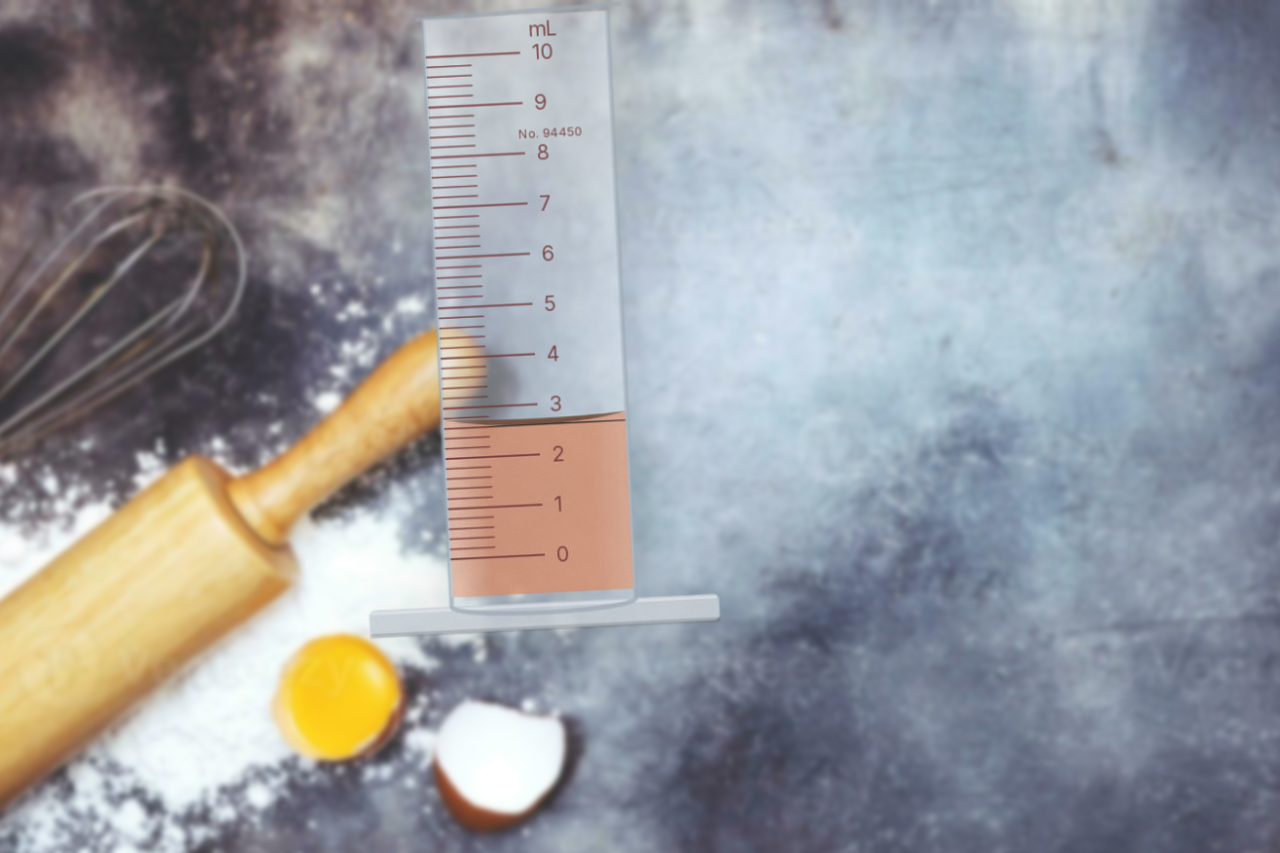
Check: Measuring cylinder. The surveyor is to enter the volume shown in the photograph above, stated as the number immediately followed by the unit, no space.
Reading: 2.6mL
